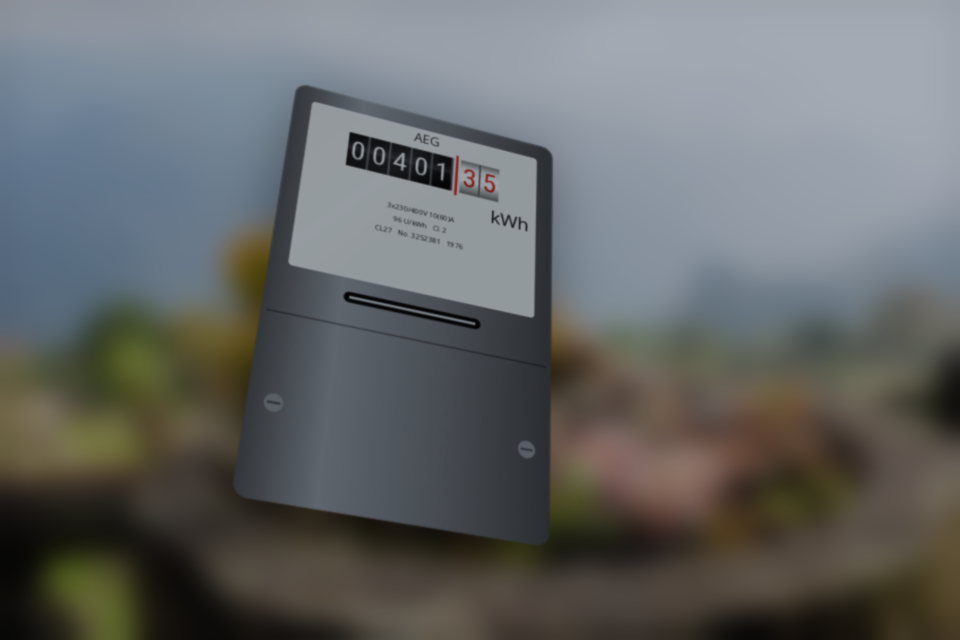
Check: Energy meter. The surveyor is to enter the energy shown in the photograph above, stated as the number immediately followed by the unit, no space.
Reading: 401.35kWh
